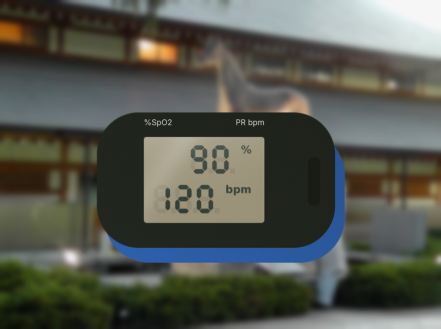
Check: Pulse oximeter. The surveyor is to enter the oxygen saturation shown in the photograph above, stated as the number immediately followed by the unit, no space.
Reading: 90%
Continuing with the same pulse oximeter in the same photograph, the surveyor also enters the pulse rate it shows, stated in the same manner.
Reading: 120bpm
